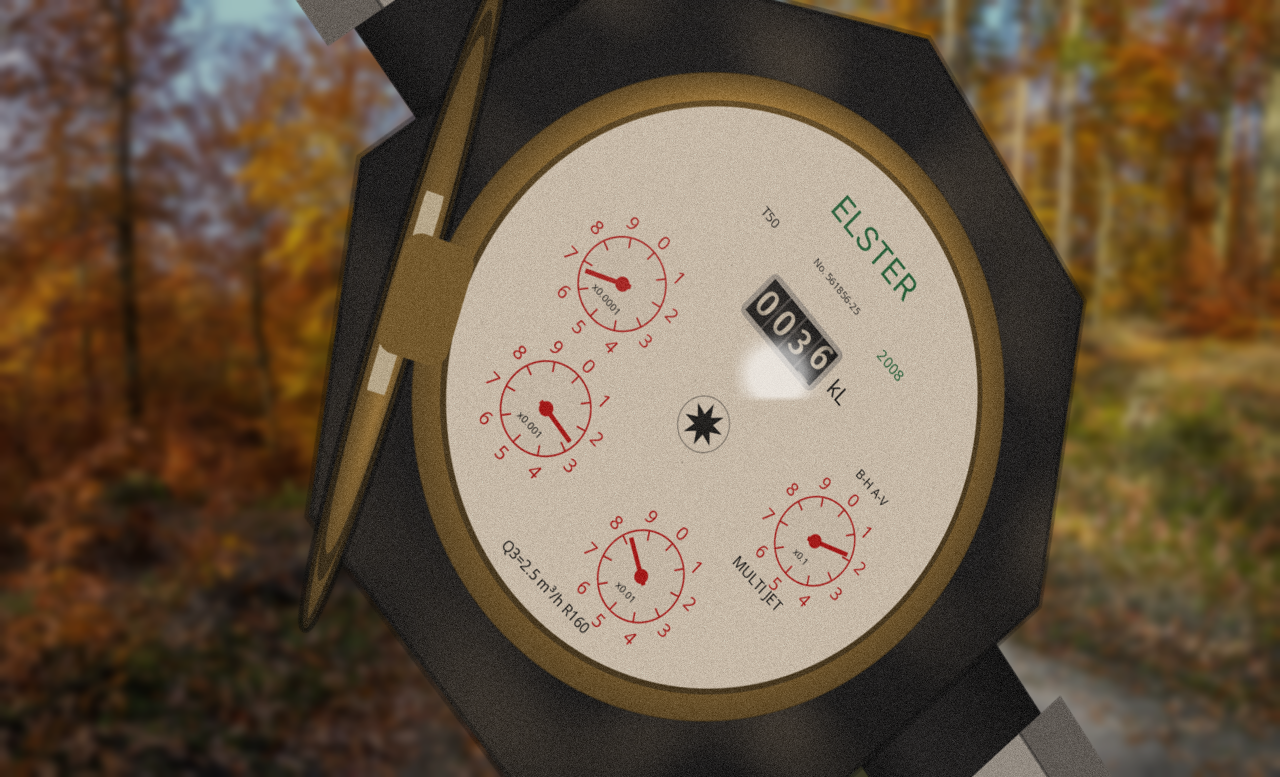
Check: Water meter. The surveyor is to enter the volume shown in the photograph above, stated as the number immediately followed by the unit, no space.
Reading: 36.1826kL
